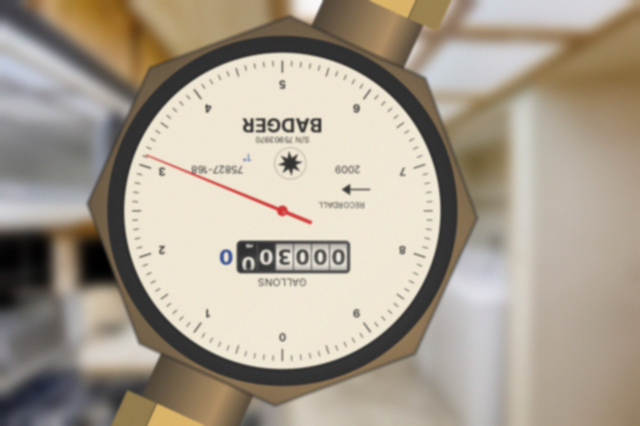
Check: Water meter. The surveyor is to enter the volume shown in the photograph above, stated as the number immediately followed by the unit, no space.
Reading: 3003.1gal
